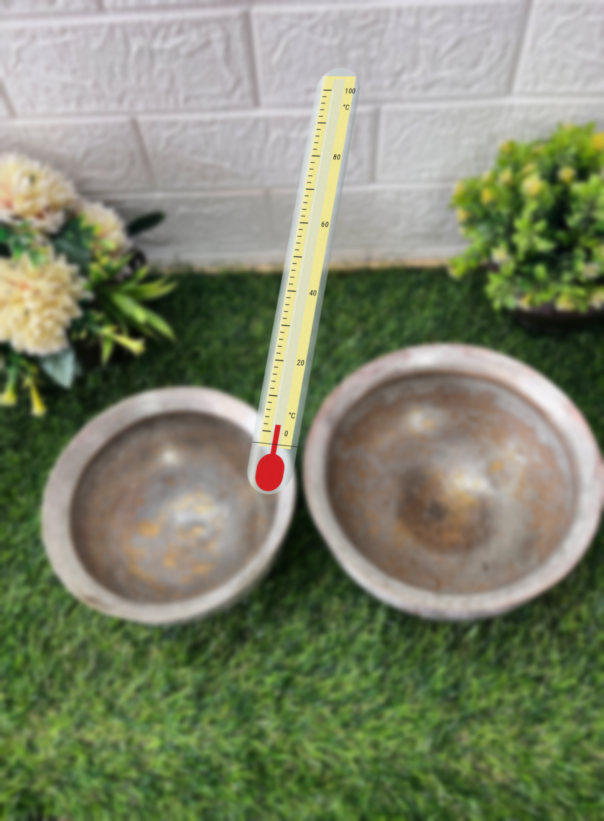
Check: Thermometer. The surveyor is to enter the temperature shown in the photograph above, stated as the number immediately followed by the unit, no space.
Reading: 2°C
